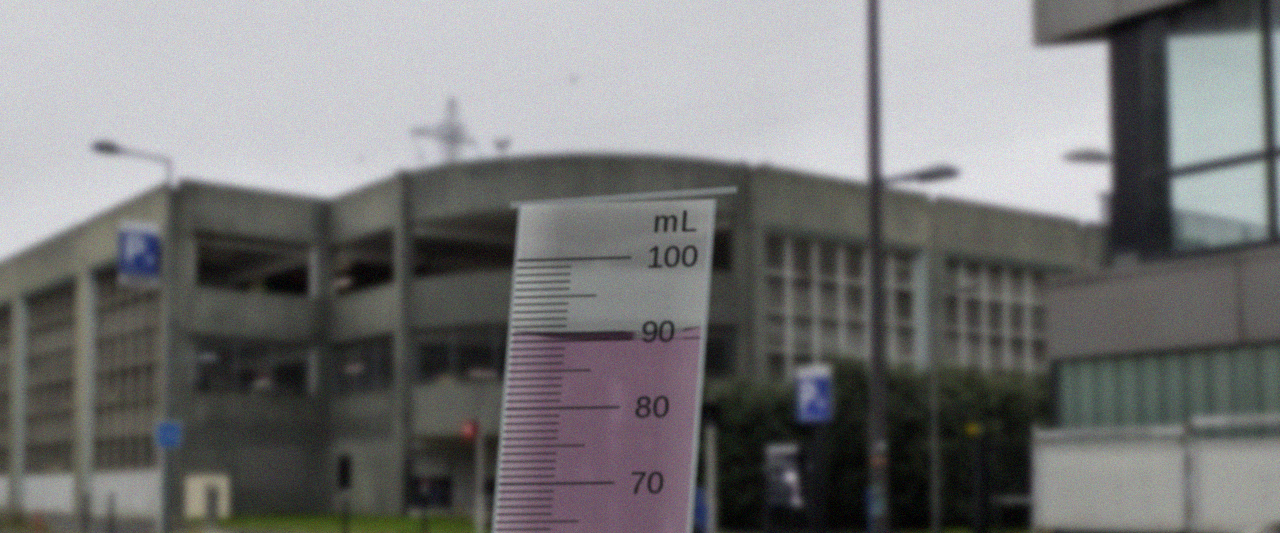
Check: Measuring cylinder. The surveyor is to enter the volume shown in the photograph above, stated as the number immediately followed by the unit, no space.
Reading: 89mL
